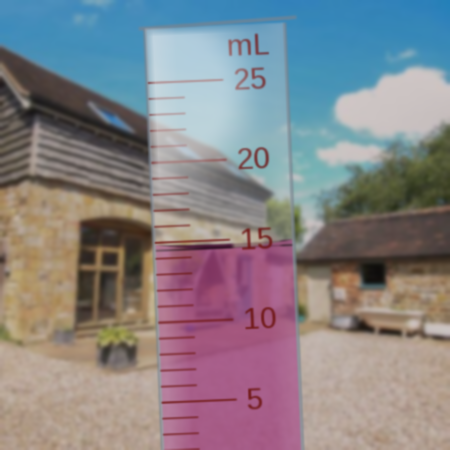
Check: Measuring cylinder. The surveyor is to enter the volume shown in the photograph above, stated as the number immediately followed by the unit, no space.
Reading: 14.5mL
